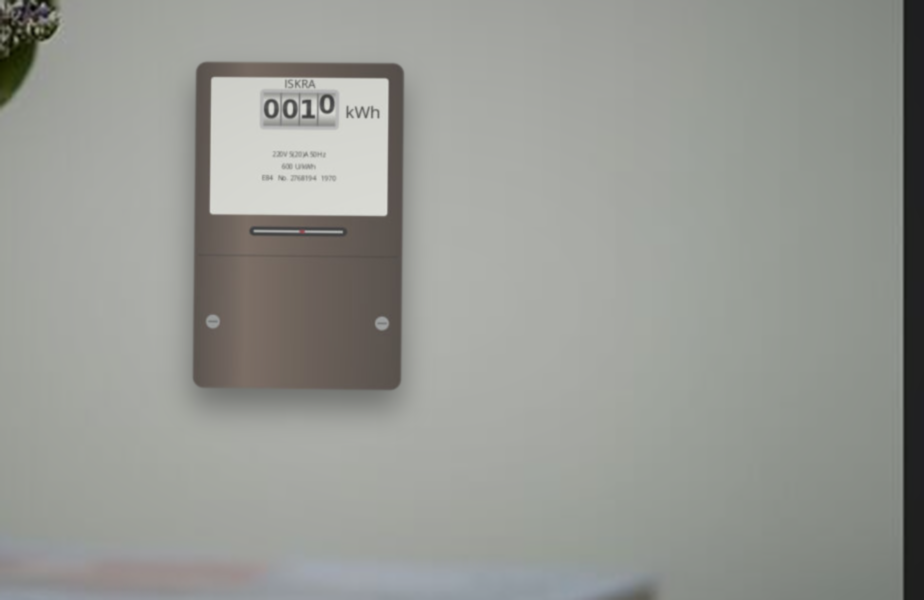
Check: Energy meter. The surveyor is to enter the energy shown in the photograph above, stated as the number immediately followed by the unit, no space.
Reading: 10kWh
